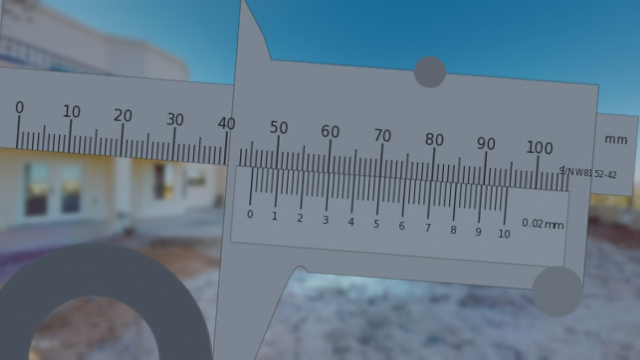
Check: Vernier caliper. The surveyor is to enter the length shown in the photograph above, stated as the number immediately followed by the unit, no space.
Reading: 45.5mm
